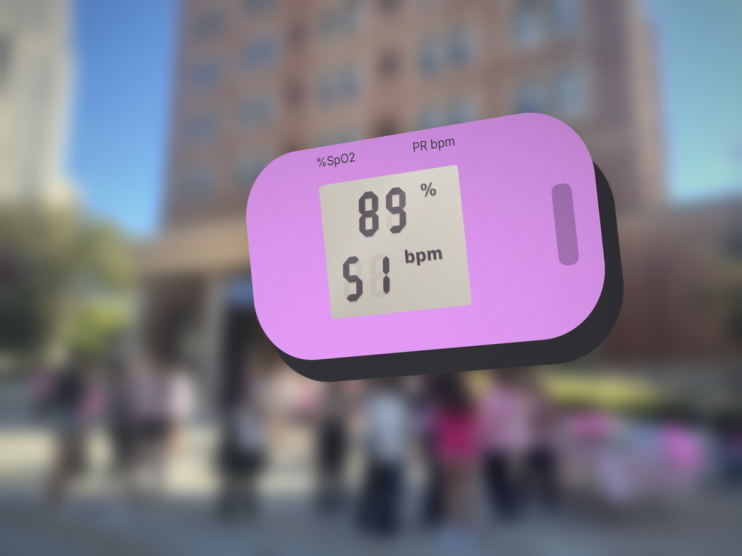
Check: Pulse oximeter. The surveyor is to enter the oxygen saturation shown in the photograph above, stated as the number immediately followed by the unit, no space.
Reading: 89%
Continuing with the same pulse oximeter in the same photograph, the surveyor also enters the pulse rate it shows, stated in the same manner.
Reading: 51bpm
